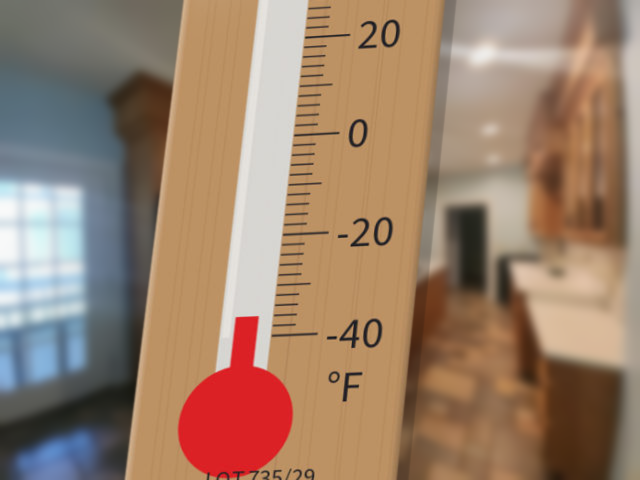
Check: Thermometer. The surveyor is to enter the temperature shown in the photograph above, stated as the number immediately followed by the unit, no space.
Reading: -36°F
